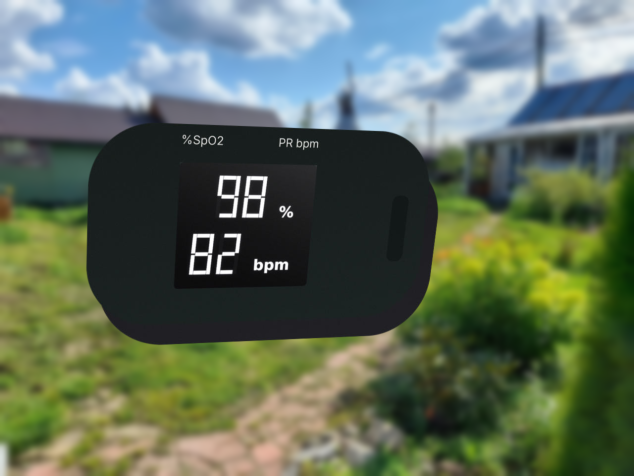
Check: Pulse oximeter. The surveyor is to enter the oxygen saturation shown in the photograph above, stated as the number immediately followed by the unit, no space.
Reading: 98%
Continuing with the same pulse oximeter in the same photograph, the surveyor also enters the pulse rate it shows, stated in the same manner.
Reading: 82bpm
